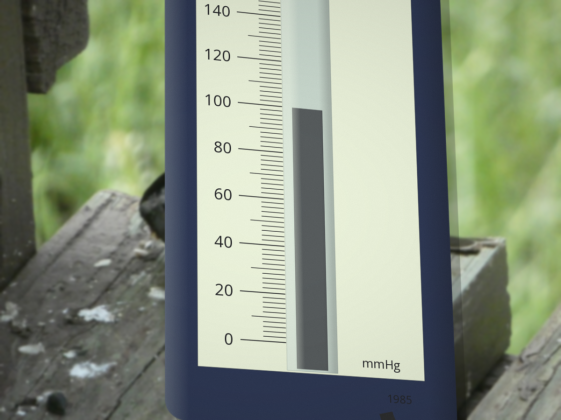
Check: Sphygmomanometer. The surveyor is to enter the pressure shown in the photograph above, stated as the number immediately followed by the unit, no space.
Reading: 100mmHg
